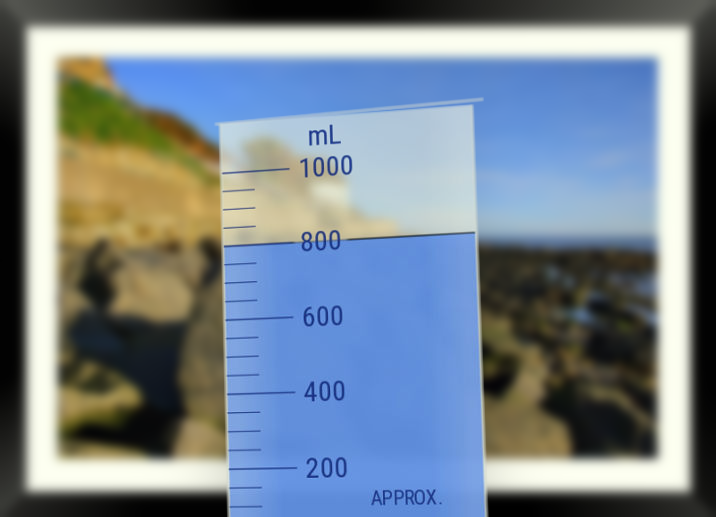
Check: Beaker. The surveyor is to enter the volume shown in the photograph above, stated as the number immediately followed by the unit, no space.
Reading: 800mL
